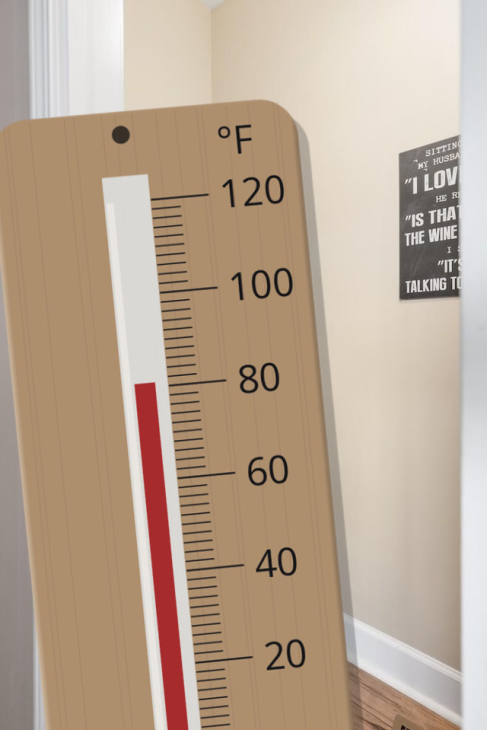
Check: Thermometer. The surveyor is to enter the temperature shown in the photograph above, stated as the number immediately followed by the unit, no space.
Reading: 81°F
